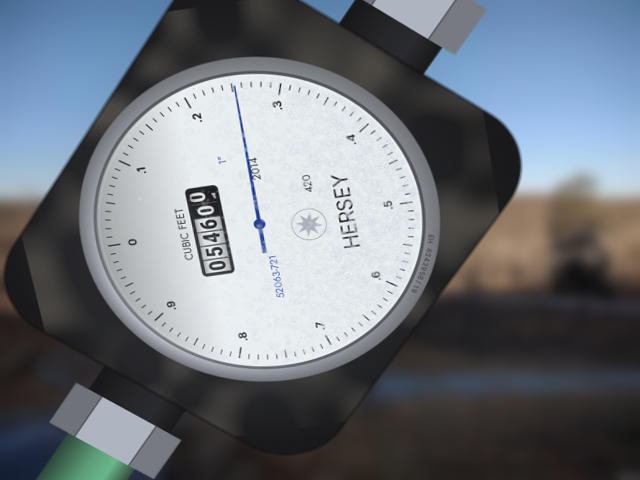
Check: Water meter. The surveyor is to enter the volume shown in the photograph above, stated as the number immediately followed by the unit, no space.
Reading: 54600.25ft³
